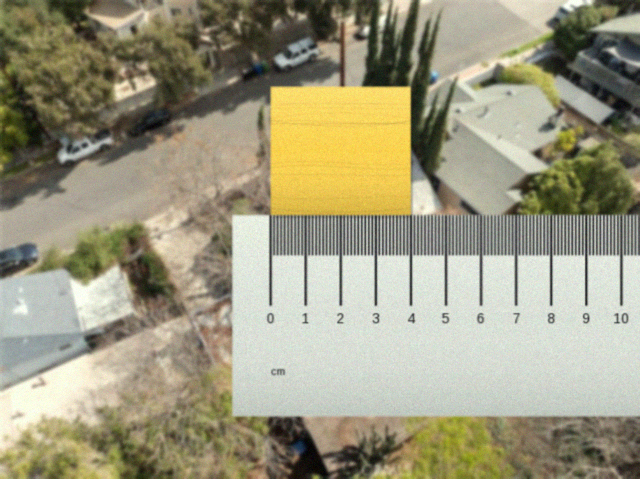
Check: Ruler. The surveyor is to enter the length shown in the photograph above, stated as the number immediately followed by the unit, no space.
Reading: 4cm
